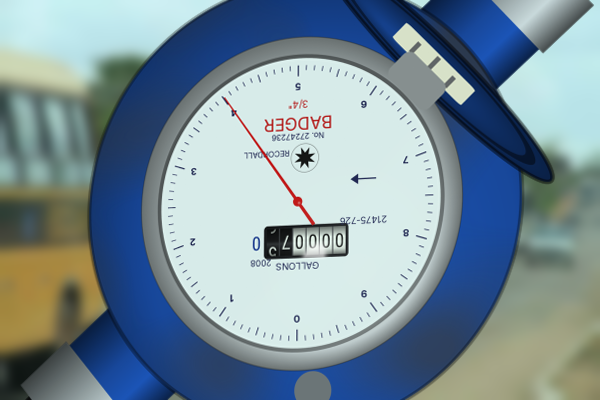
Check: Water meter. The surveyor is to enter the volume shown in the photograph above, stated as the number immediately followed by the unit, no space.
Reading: 754.0gal
